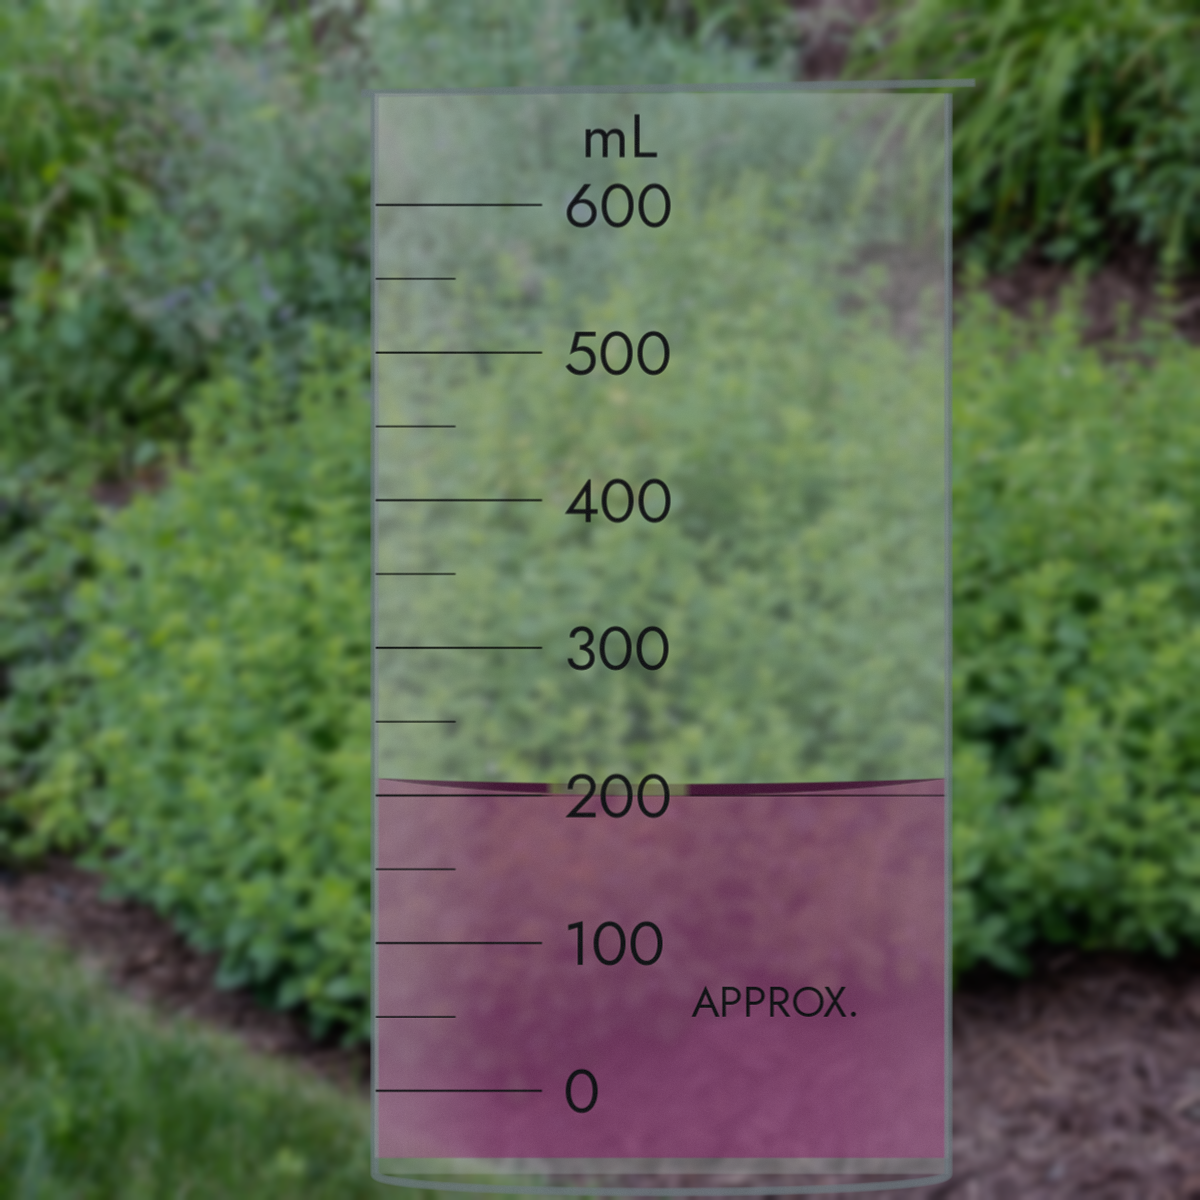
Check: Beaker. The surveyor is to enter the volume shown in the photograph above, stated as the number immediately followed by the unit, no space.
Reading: 200mL
